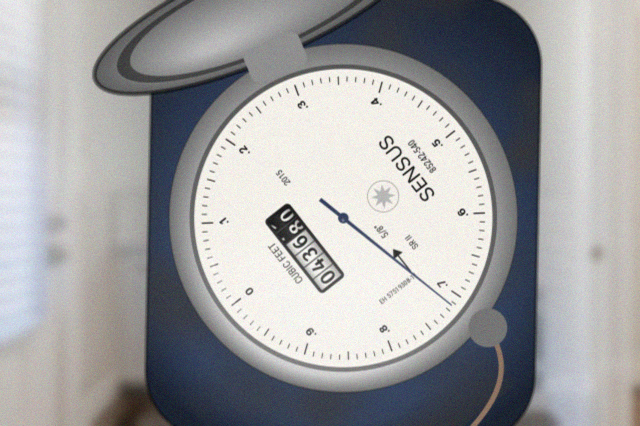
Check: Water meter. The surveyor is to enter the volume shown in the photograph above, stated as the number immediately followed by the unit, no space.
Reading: 43679.71ft³
